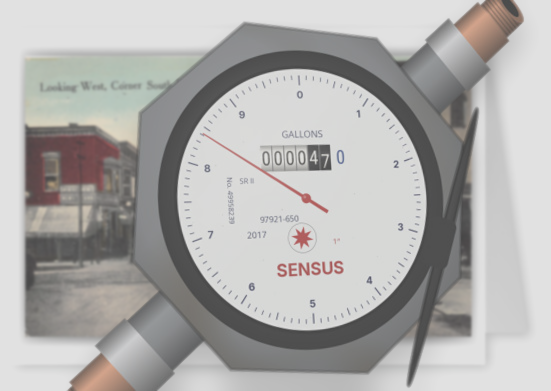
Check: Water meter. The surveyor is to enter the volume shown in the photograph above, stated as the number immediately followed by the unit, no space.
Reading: 468.4gal
